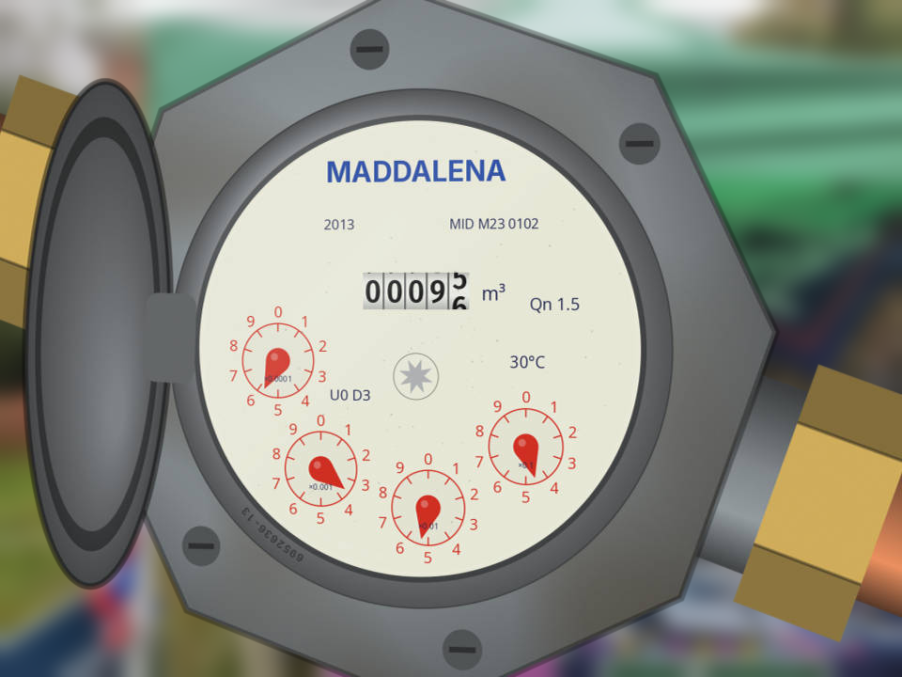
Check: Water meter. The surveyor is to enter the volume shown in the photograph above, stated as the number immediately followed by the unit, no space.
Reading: 95.4535m³
